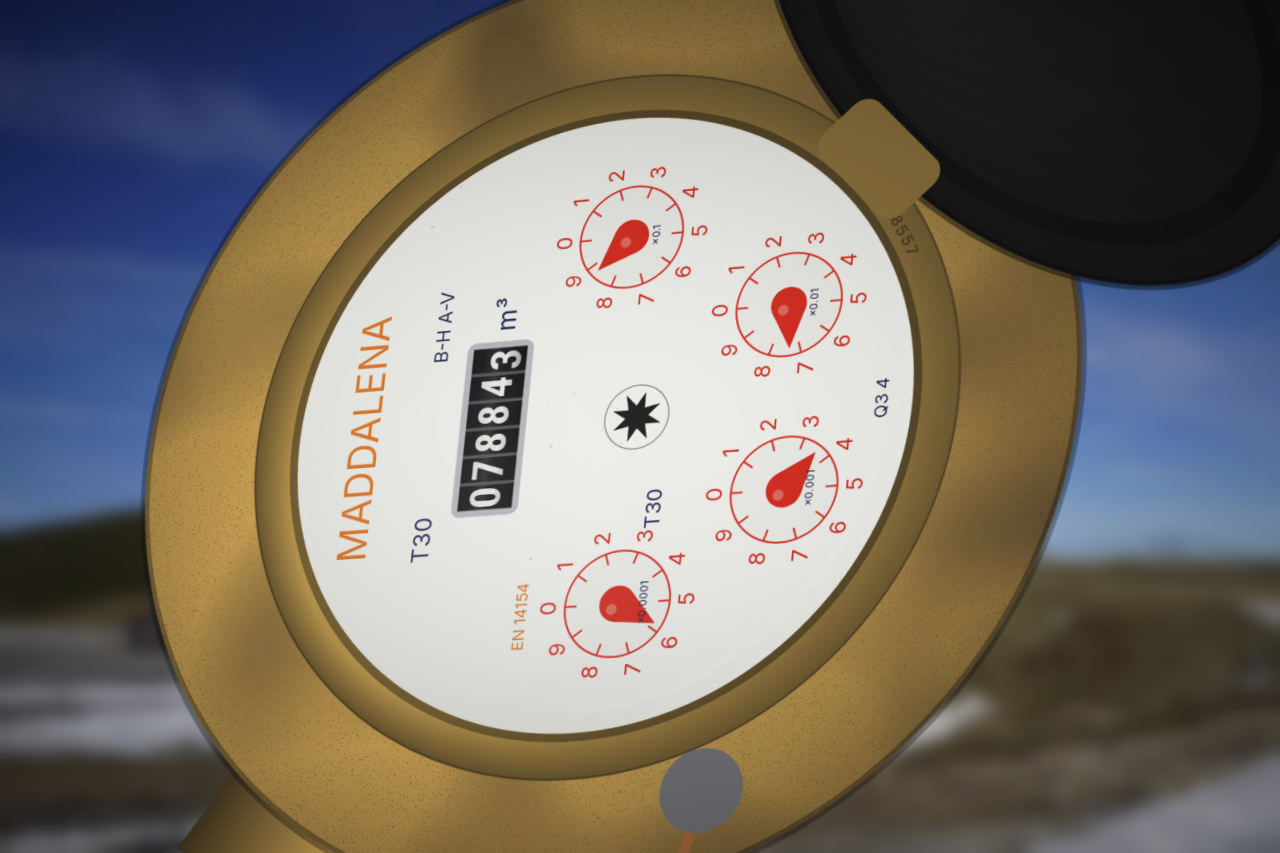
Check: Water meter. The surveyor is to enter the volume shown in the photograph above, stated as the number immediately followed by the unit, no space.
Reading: 78842.8735m³
